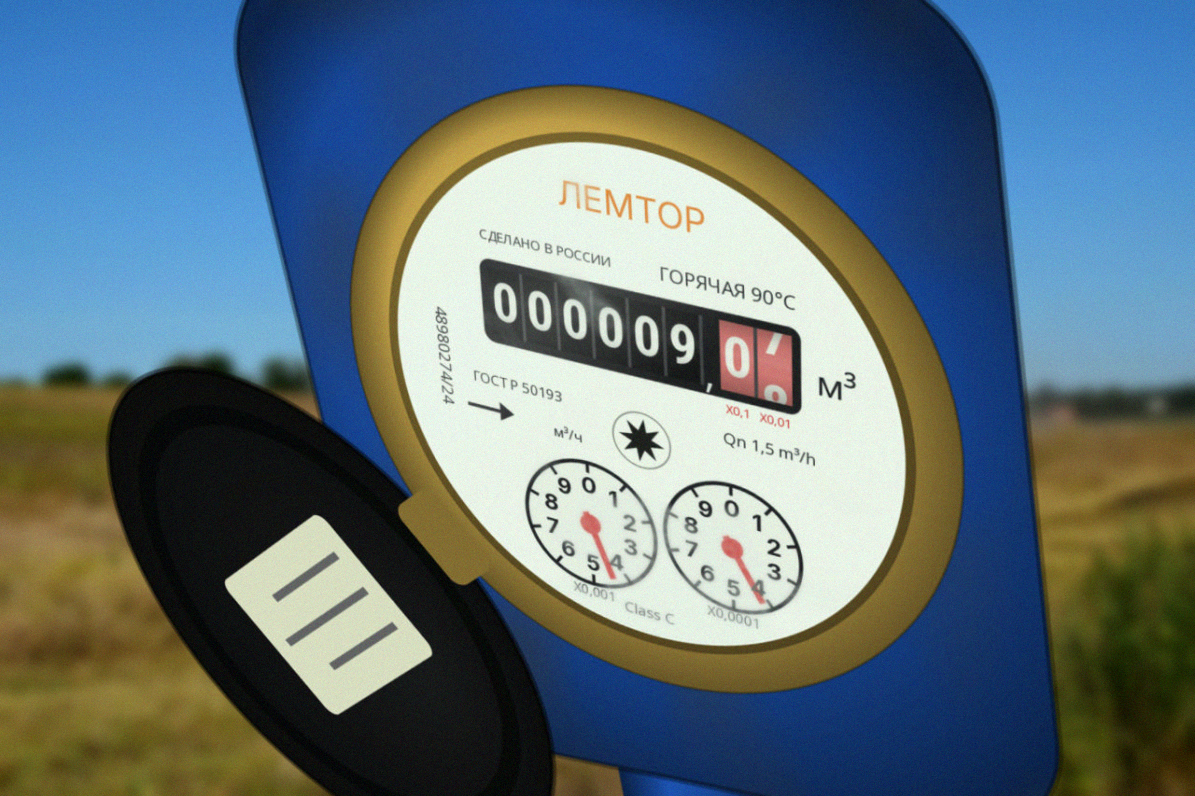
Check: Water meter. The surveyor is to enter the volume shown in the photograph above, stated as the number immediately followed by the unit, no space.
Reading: 9.0744m³
